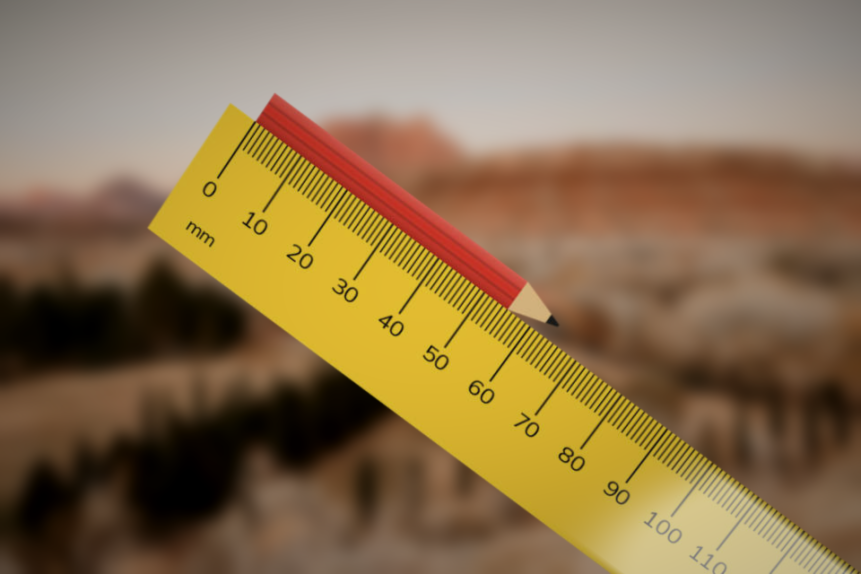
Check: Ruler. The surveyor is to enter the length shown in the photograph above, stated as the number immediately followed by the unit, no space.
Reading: 64mm
